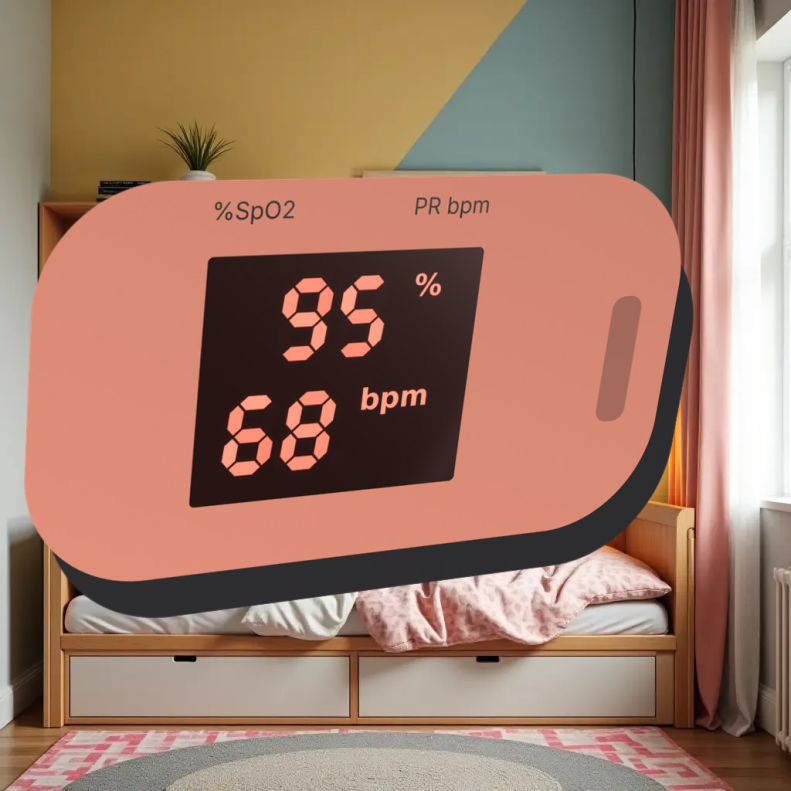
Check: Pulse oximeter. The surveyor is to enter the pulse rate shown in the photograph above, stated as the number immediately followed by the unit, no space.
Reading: 68bpm
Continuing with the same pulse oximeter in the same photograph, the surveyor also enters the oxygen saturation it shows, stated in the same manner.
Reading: 95%
